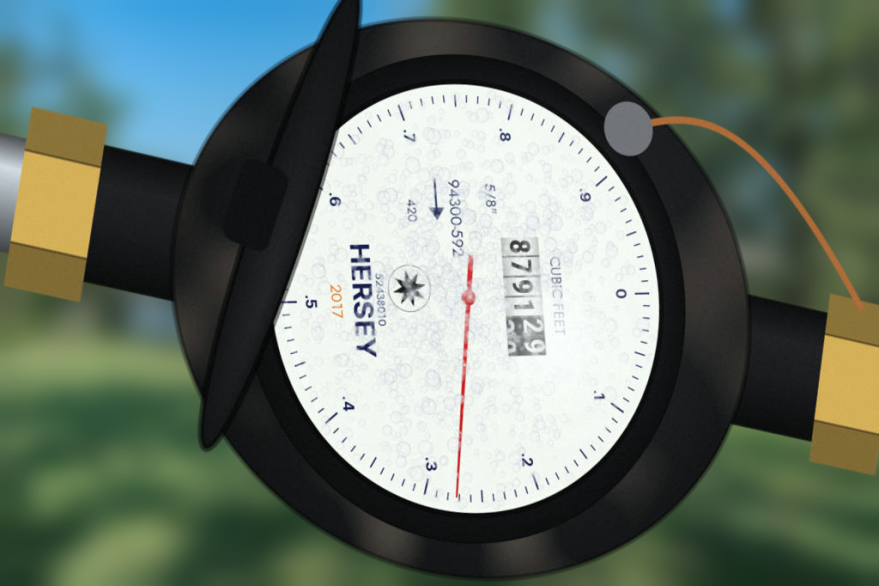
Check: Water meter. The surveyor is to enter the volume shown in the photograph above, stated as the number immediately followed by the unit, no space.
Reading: 879129.27ft³
